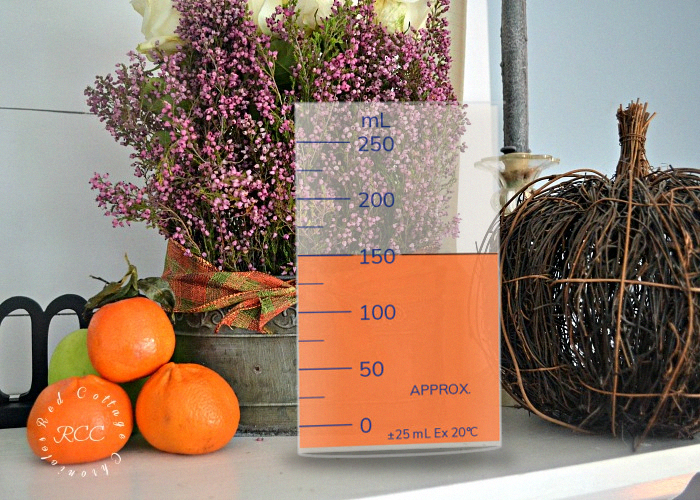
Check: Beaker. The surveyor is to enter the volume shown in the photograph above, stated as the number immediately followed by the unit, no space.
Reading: 150mL
